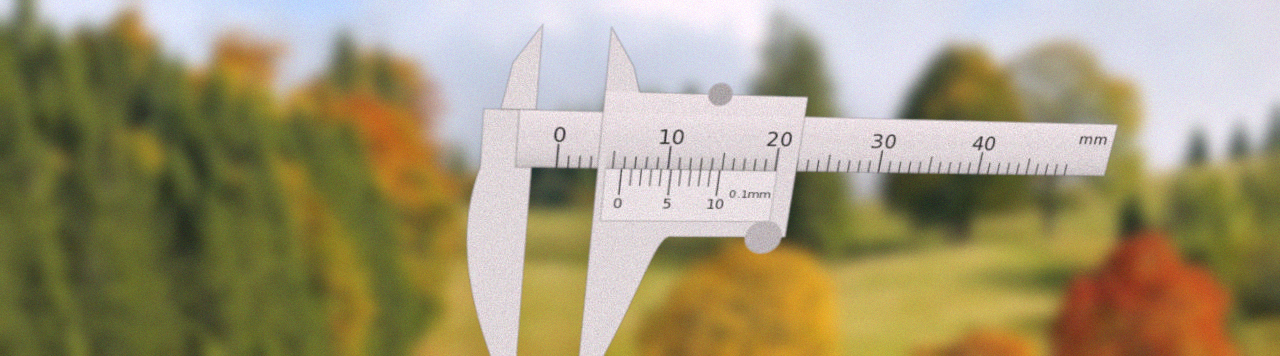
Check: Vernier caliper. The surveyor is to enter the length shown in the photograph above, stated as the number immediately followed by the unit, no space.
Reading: 5.8mm
